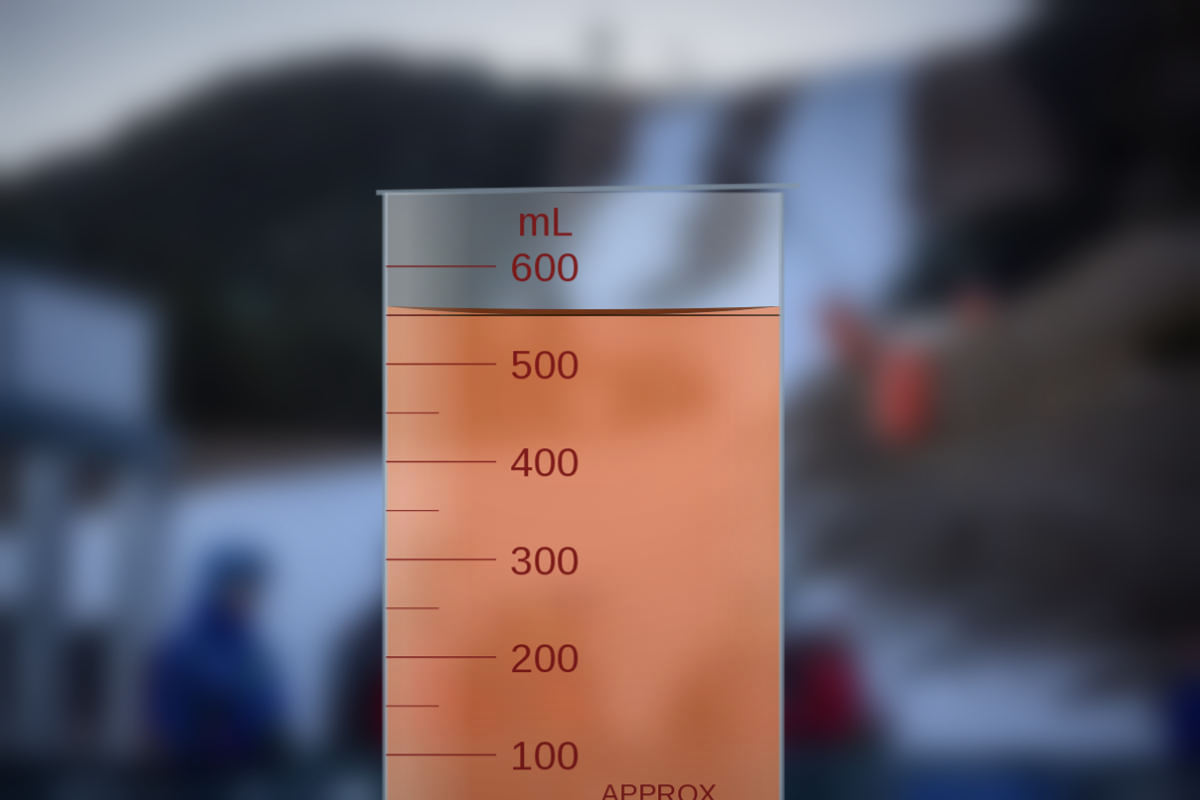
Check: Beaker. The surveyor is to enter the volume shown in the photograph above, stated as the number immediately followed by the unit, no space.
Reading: 550mL
